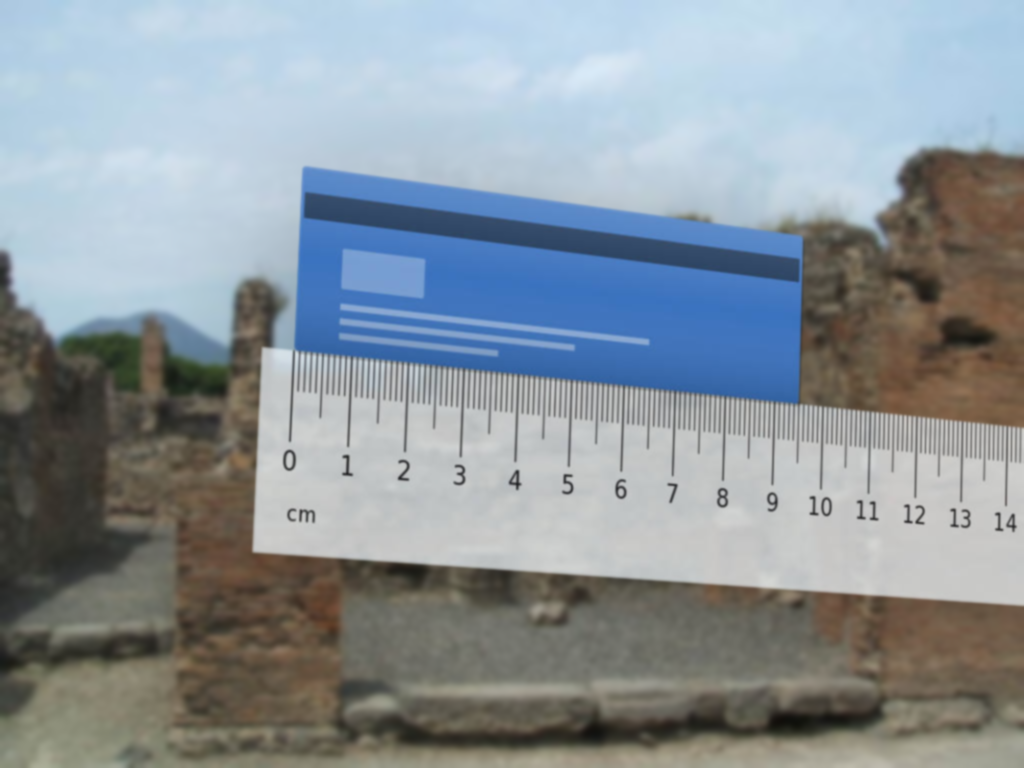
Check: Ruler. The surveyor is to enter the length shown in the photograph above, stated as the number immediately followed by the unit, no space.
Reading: 9.5cm
